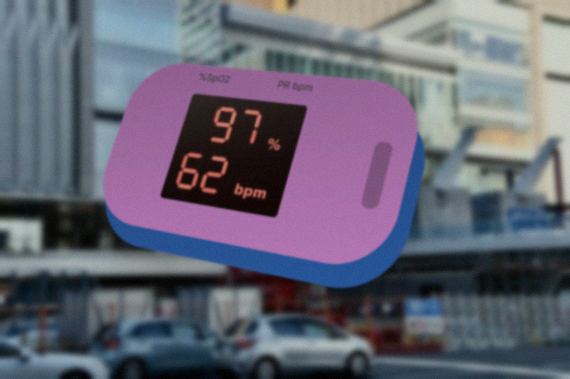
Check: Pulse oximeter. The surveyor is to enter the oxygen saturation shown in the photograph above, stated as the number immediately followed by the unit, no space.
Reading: 97%
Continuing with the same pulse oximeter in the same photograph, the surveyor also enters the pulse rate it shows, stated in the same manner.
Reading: 62bpm
